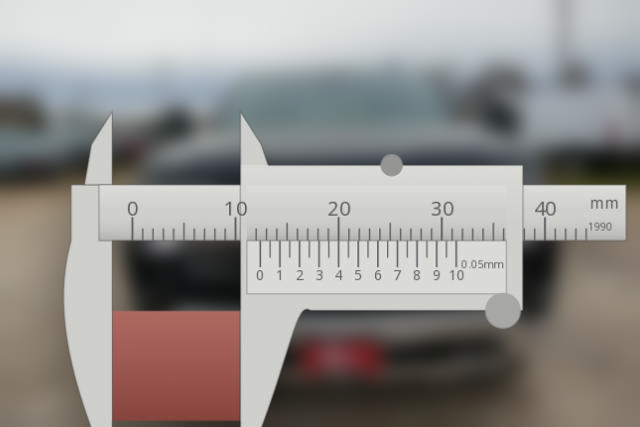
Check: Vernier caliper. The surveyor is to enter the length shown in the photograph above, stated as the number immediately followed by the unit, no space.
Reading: 12.4mm
